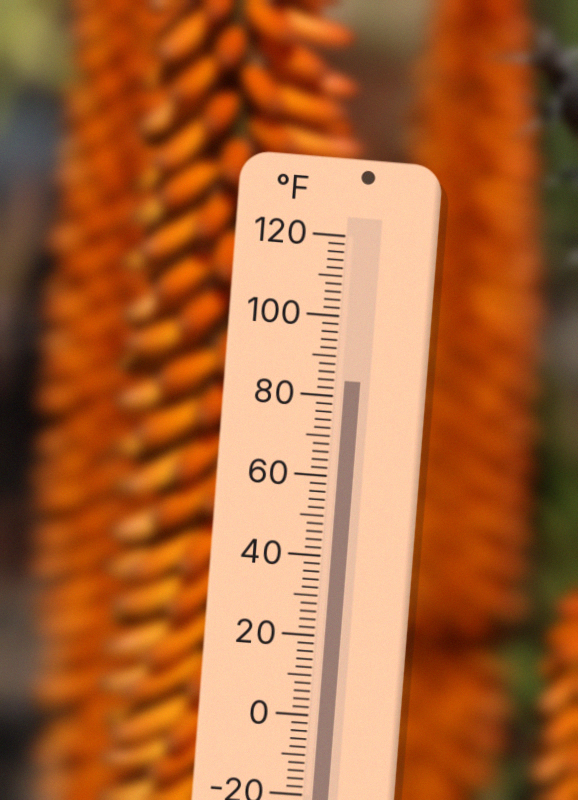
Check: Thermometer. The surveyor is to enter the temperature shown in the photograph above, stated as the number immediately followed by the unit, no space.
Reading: 84°F
